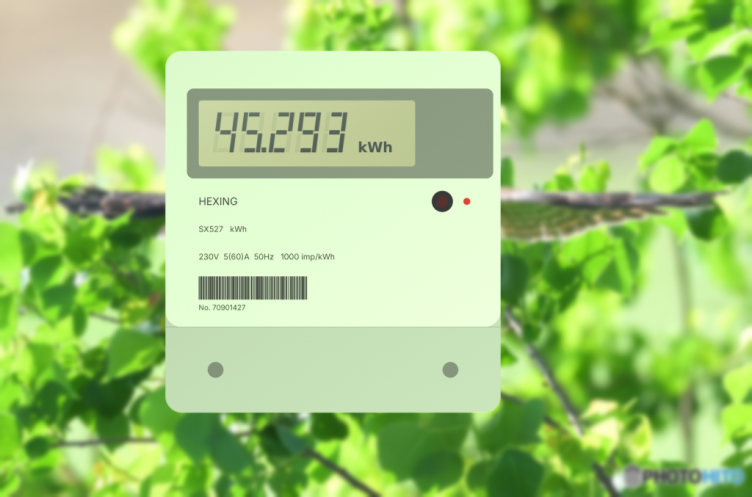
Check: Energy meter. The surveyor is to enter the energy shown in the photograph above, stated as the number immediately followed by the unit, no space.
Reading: 45.293kWh
